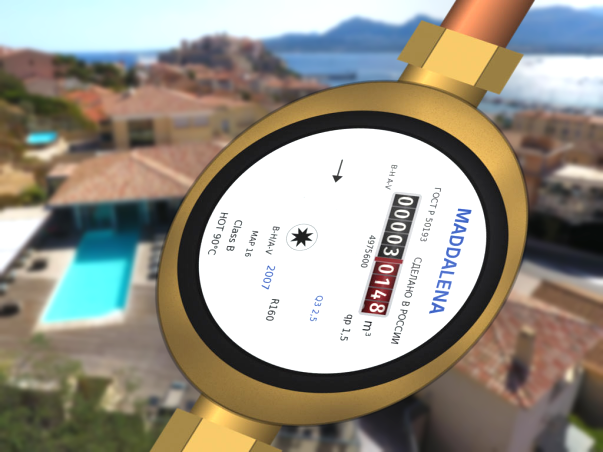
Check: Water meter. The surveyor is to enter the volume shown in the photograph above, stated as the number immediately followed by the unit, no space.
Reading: 3.0148m³
